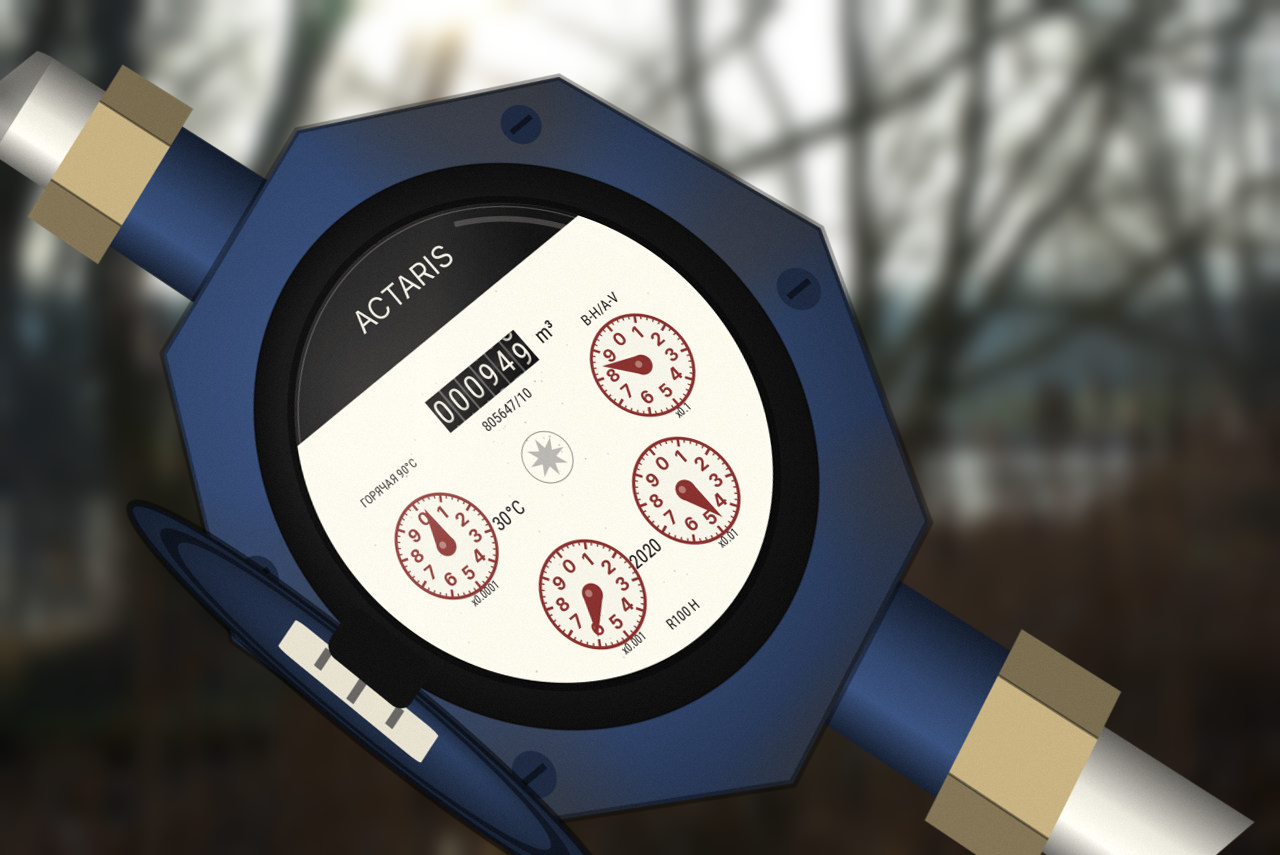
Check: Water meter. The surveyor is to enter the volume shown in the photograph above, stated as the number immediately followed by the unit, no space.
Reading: 948.8460m³
